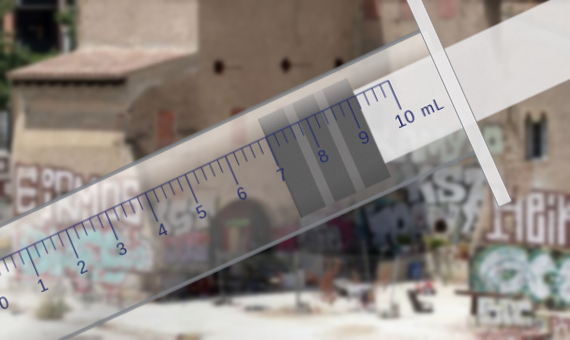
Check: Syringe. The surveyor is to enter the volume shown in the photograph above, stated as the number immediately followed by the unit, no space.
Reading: 7mL
